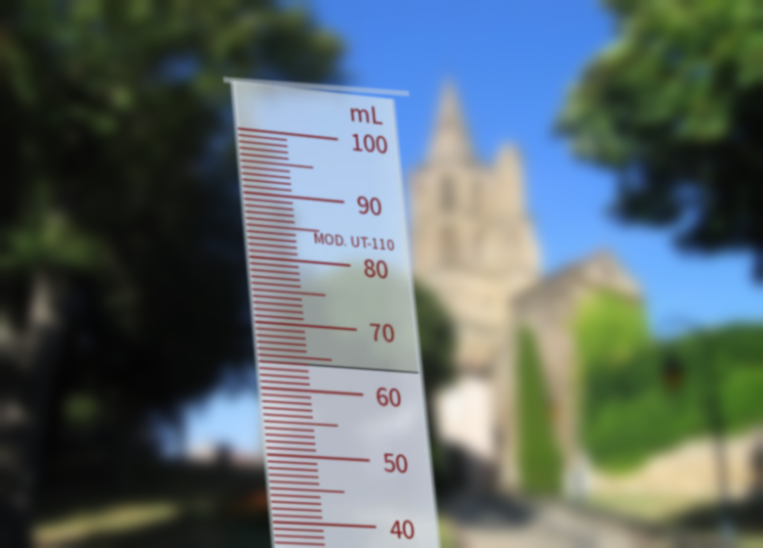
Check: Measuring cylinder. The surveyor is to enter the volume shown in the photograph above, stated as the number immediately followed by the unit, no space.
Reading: 64mL
